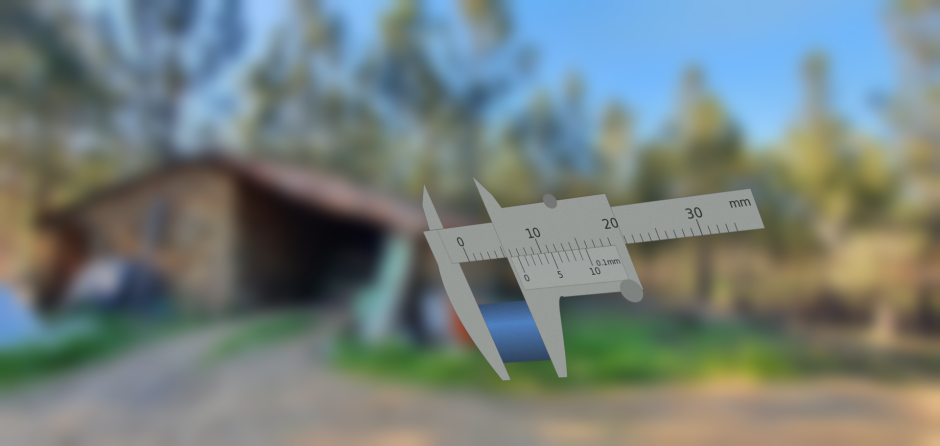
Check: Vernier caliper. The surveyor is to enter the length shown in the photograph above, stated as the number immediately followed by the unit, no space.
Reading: 6.8mm
